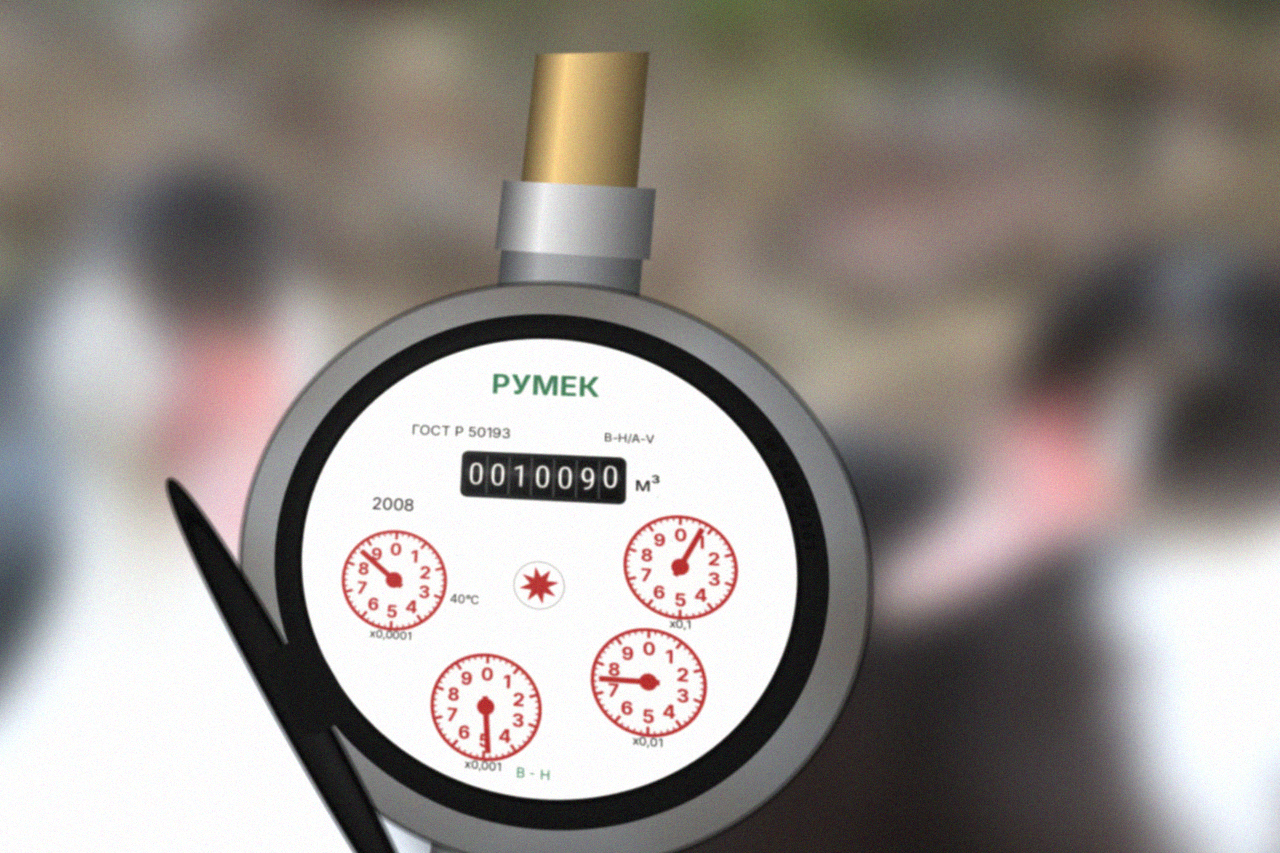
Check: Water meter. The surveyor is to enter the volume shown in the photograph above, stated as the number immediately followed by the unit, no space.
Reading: 10090.0748m³
